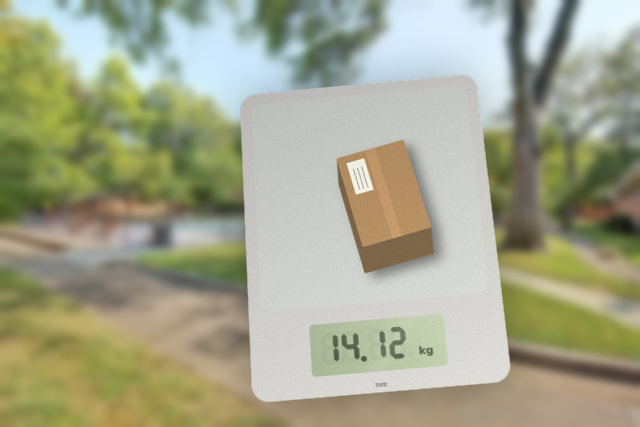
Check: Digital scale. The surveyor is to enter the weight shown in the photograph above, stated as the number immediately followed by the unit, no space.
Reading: 14.12kg
